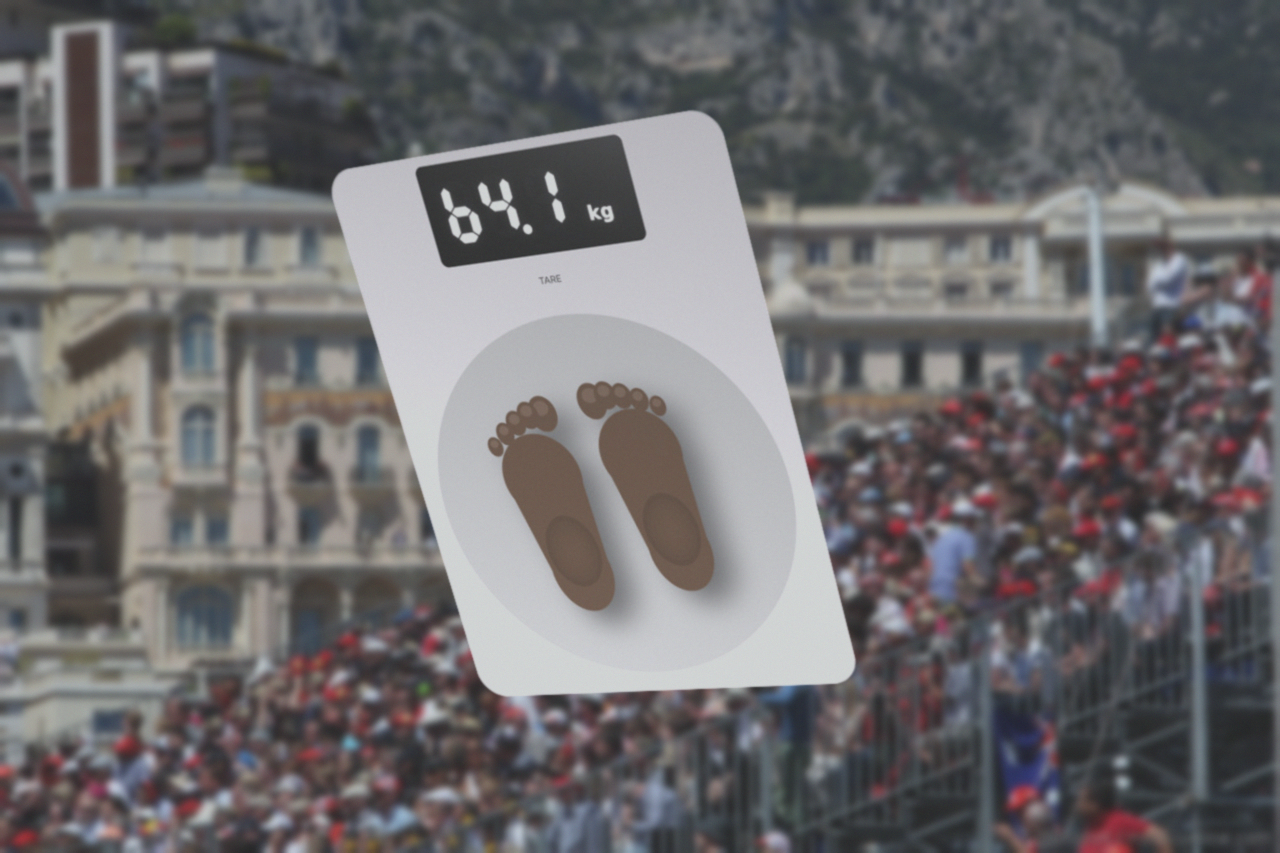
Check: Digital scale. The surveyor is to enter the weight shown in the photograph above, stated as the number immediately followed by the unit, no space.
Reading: 64.1kg
